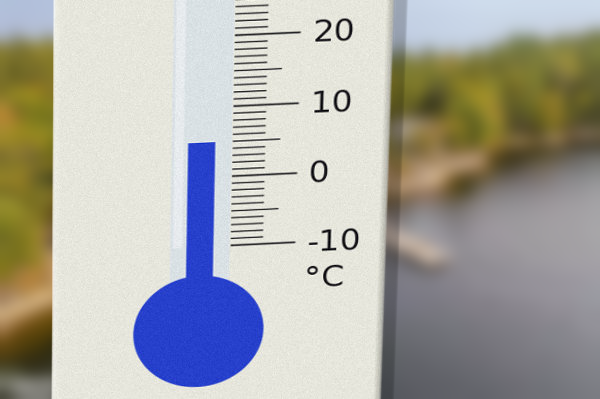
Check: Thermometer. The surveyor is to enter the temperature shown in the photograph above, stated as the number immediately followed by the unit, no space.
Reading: 5°C
